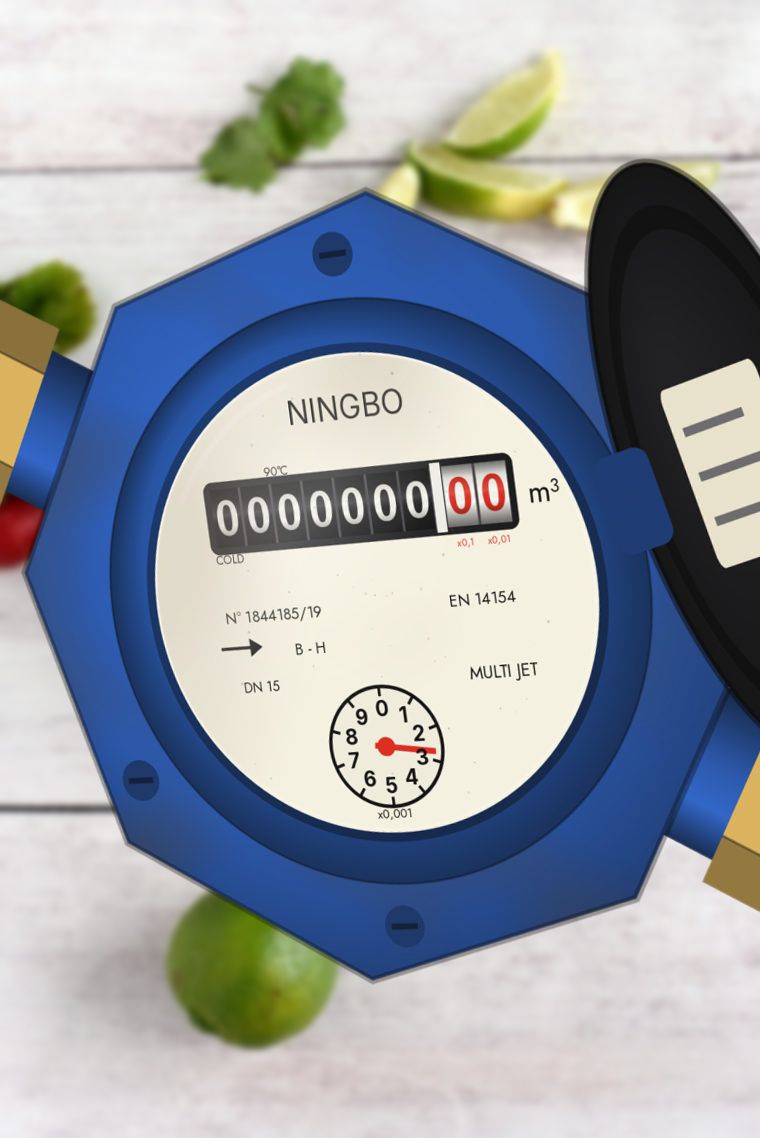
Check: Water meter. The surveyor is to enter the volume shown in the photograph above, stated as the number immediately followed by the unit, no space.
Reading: 0.002m³
